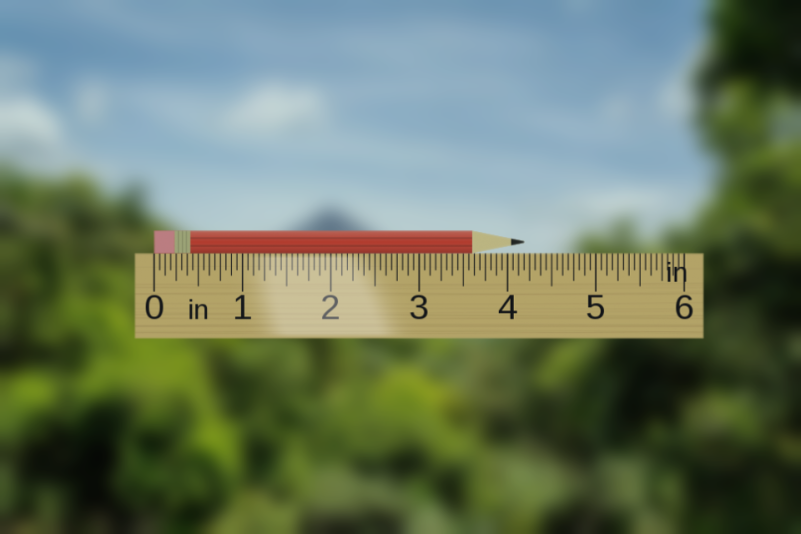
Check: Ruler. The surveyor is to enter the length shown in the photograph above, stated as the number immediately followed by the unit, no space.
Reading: 4.1875in
